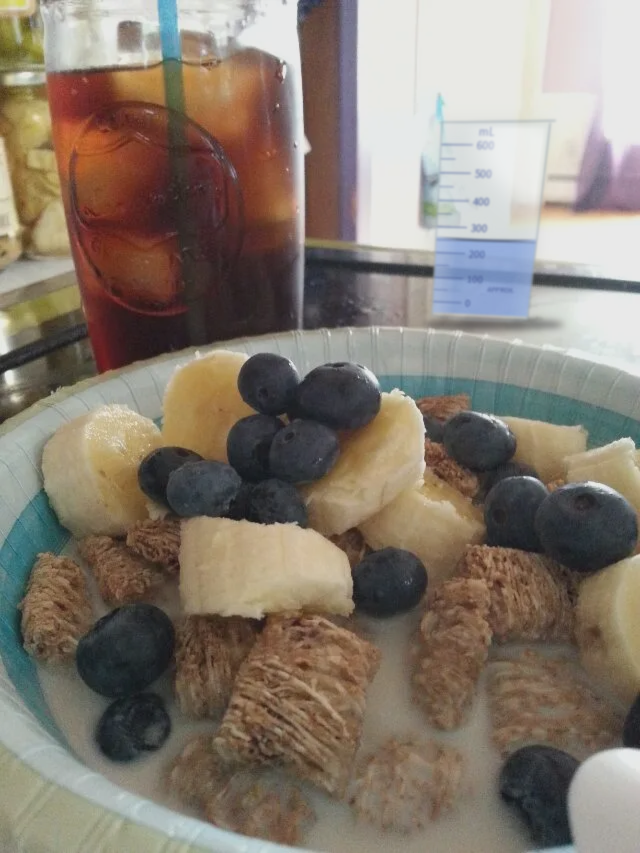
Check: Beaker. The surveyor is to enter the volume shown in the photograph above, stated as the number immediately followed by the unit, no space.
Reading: 250mL
